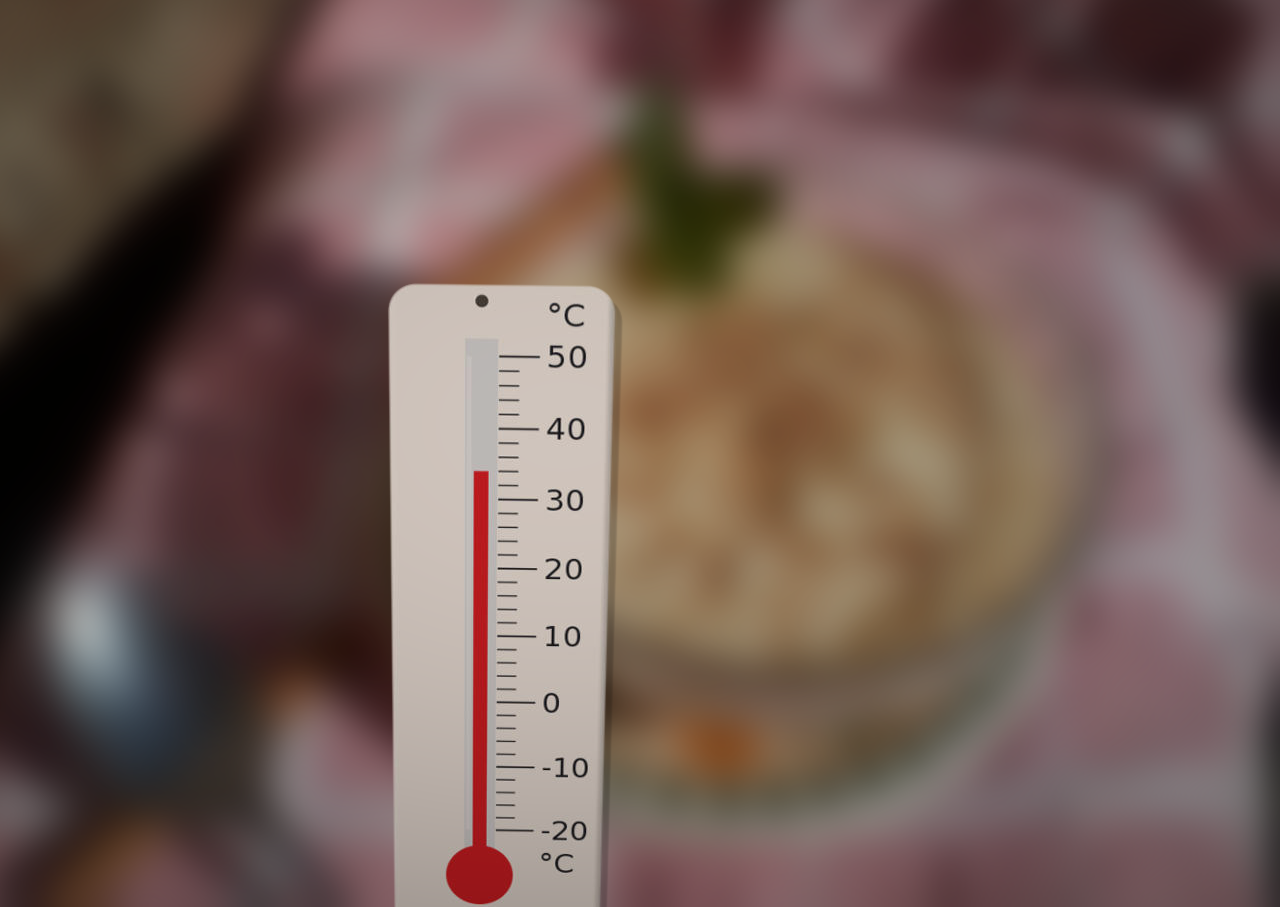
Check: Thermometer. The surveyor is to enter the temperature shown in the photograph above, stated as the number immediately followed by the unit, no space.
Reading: 34°C
